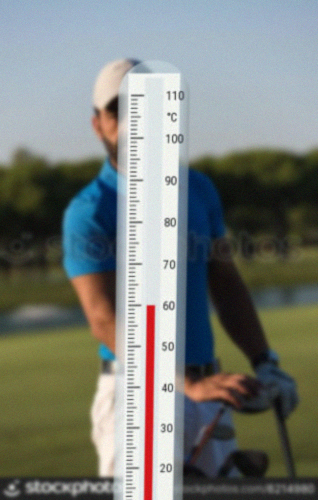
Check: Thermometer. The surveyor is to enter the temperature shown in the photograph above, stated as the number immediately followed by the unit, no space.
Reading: 60°C
